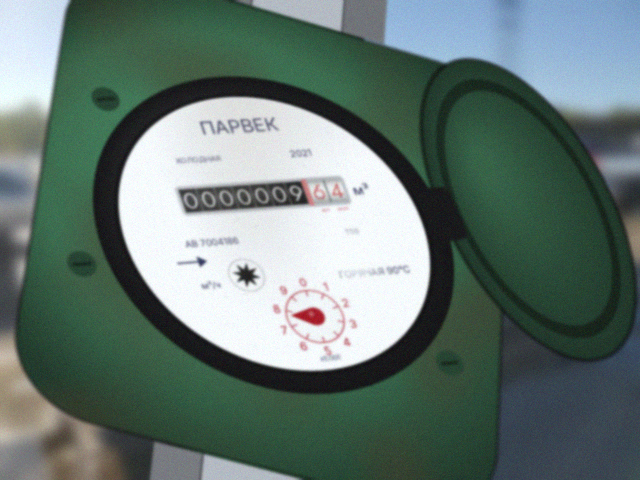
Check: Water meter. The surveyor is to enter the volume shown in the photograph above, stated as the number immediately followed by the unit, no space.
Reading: 9.647m³
